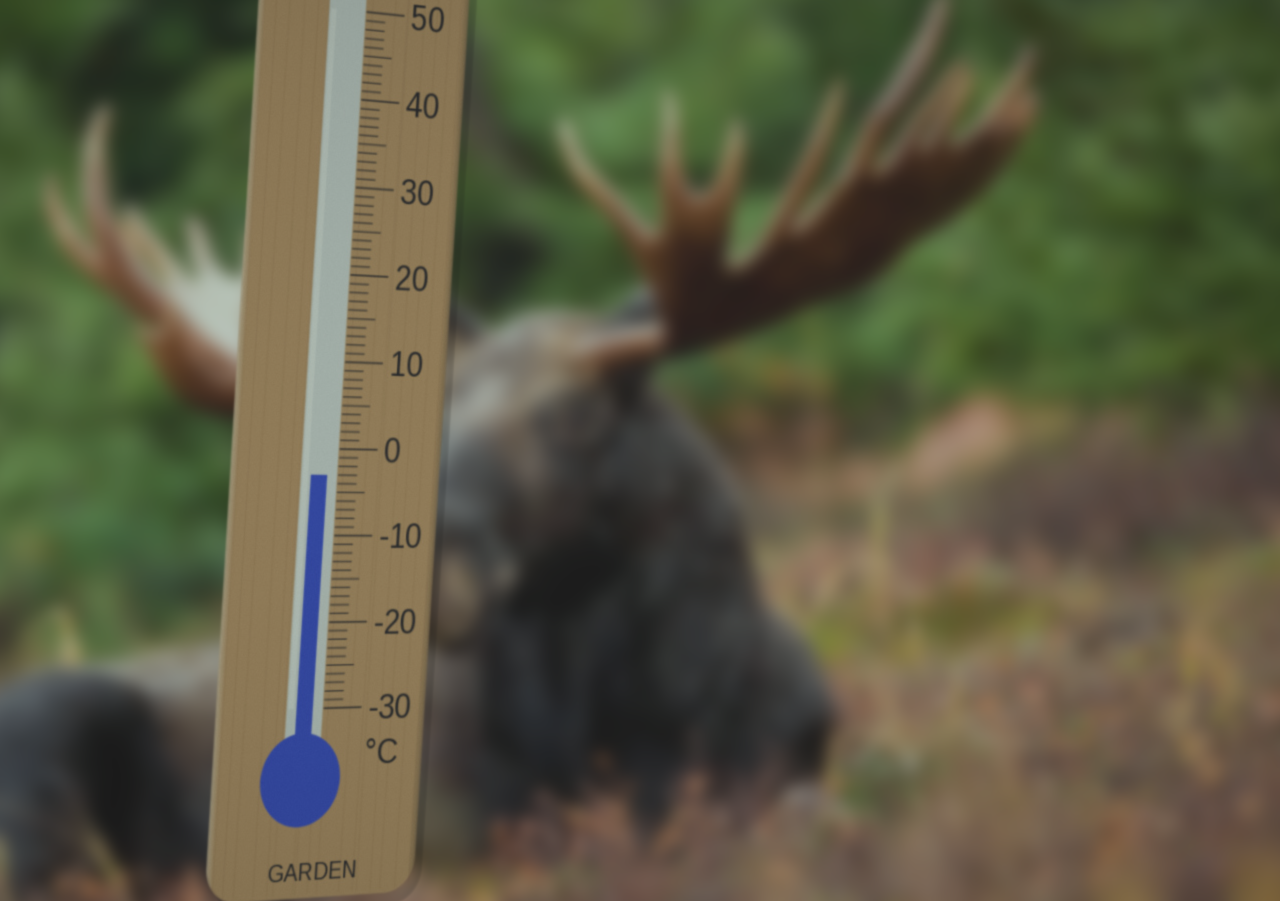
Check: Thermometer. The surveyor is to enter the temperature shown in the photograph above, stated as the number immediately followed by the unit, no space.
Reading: -3°C
